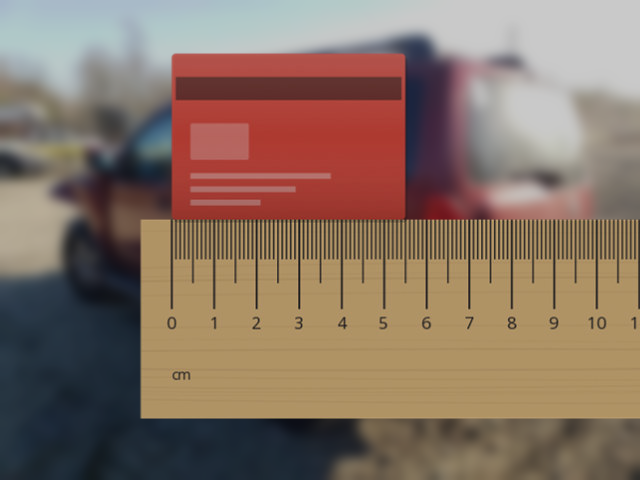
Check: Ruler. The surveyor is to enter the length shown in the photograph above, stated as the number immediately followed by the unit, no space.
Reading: 5.5cm
